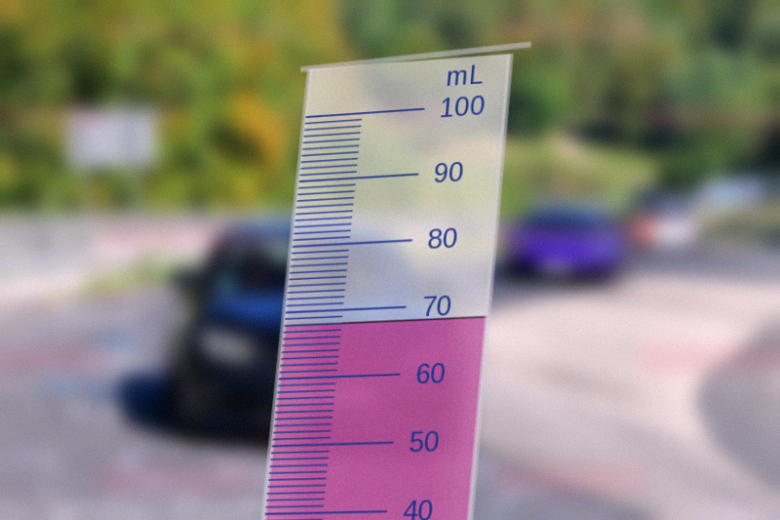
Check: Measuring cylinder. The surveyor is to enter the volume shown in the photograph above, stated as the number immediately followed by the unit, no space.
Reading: 68mL
